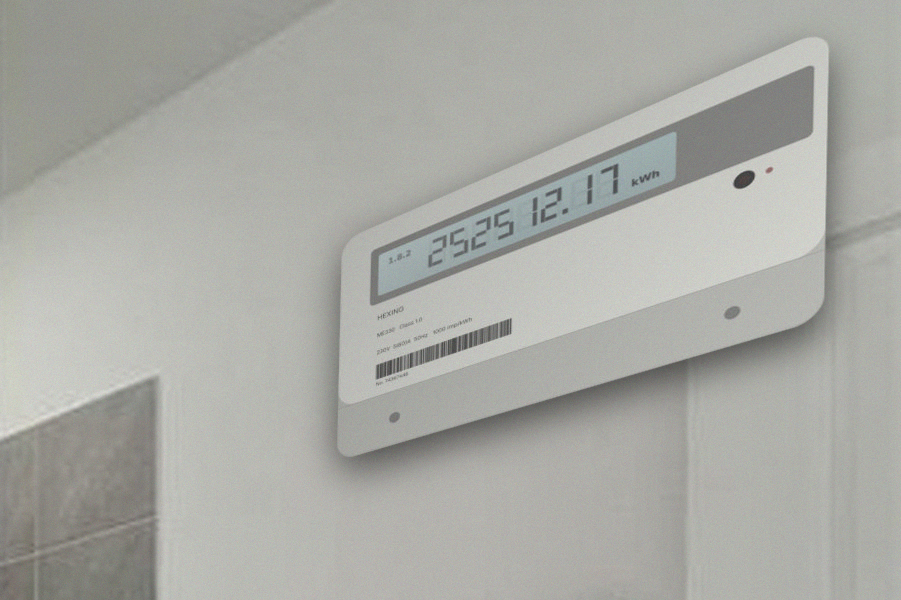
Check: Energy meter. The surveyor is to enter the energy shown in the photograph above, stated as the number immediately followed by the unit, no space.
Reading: 252512.17kWh
